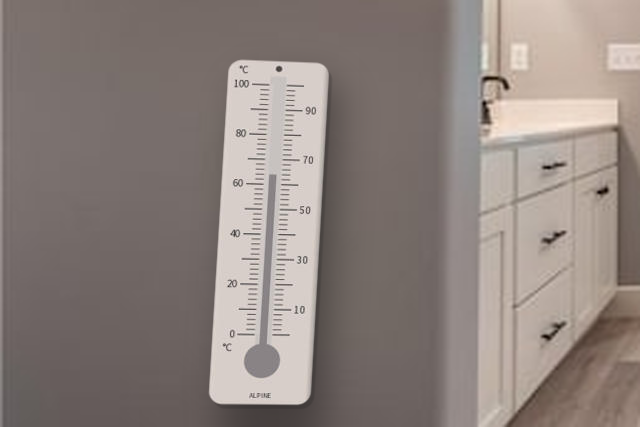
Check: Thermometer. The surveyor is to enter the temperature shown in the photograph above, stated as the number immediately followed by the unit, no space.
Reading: 64°C
